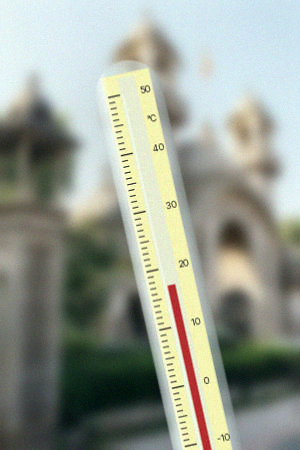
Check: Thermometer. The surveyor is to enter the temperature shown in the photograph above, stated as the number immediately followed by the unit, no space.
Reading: 17°C
